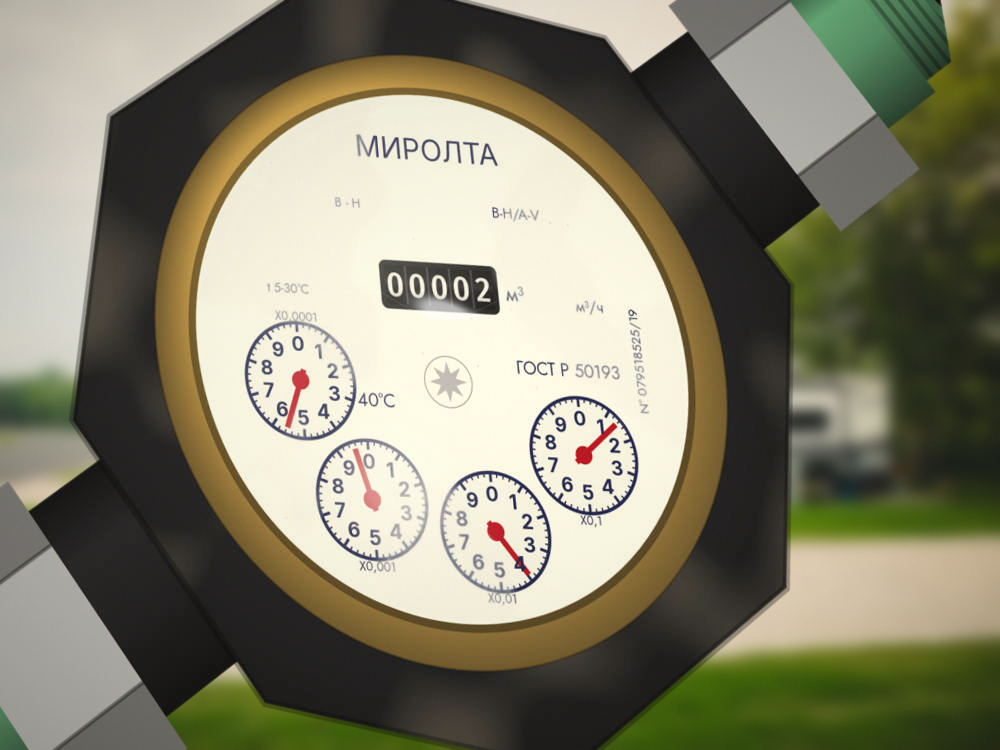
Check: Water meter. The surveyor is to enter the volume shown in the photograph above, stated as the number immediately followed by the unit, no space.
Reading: 2.1395m³
